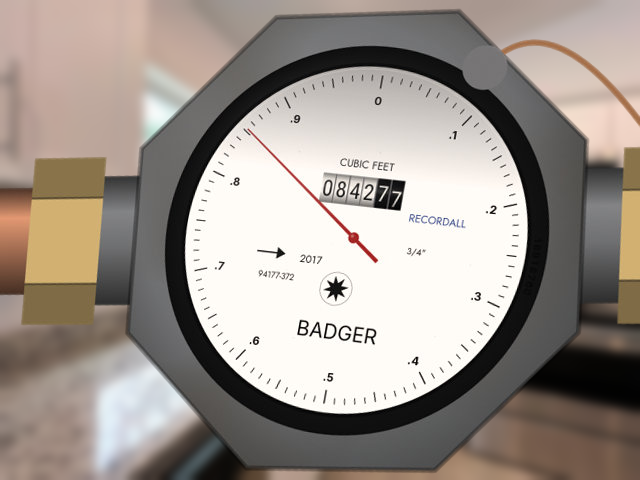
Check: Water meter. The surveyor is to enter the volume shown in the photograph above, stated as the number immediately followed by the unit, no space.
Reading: 84276.85ft³
